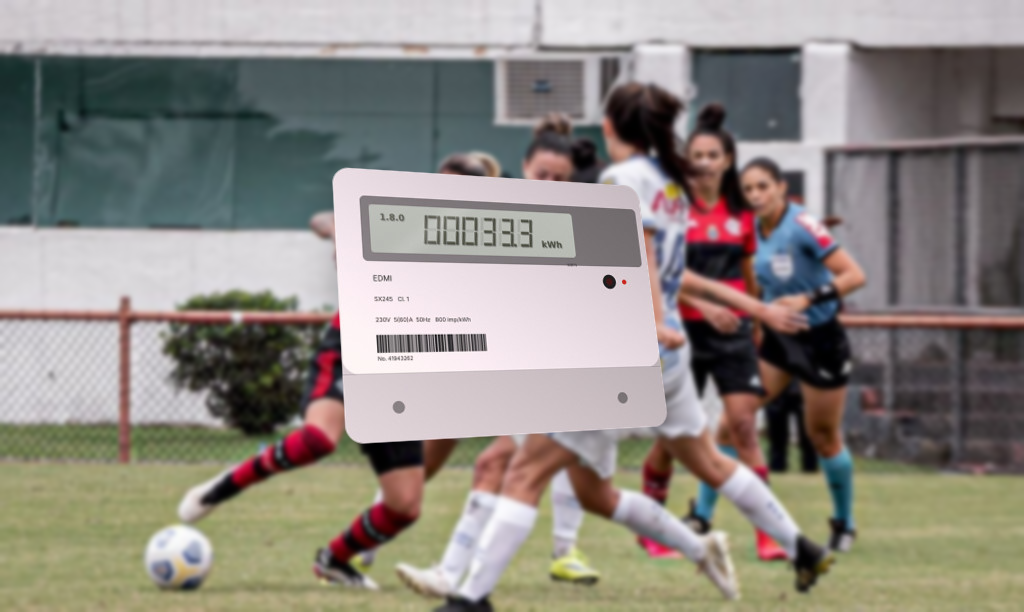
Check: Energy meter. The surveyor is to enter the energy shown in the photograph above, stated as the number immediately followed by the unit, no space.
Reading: 33.3kWh
